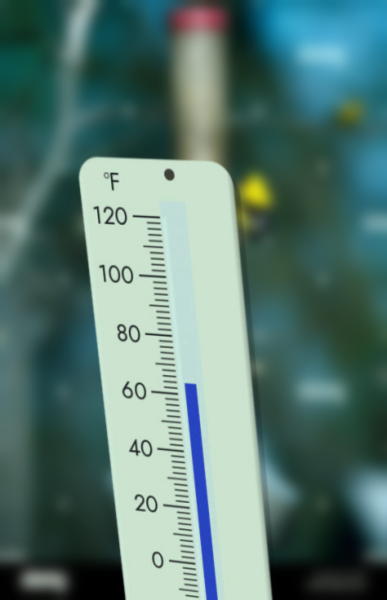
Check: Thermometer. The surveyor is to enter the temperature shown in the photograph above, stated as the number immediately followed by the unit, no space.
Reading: 64°F
